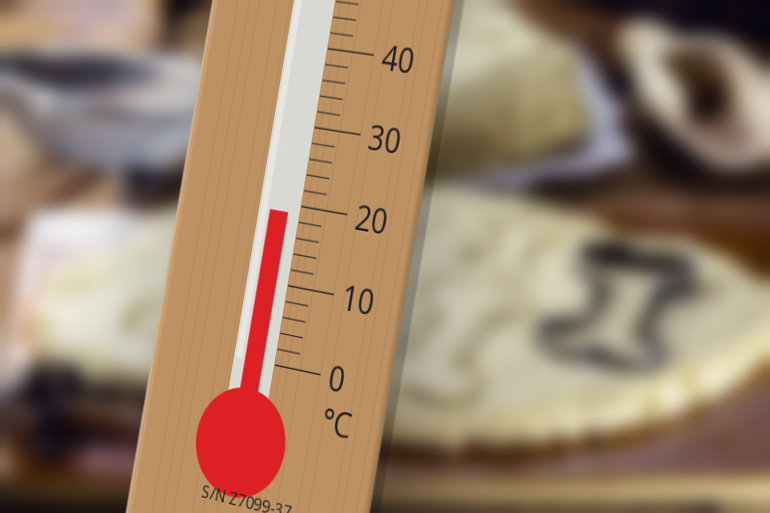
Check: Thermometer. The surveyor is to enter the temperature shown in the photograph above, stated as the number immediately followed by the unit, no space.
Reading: 19°C
